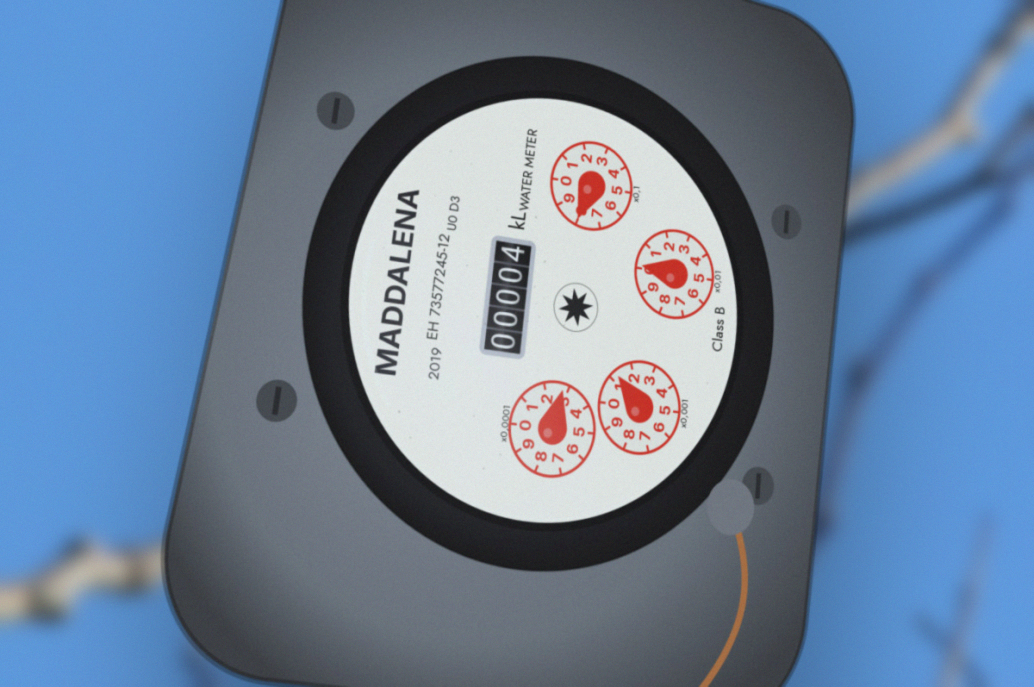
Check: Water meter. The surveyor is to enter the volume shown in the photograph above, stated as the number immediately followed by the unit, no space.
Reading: 4.8012kL
